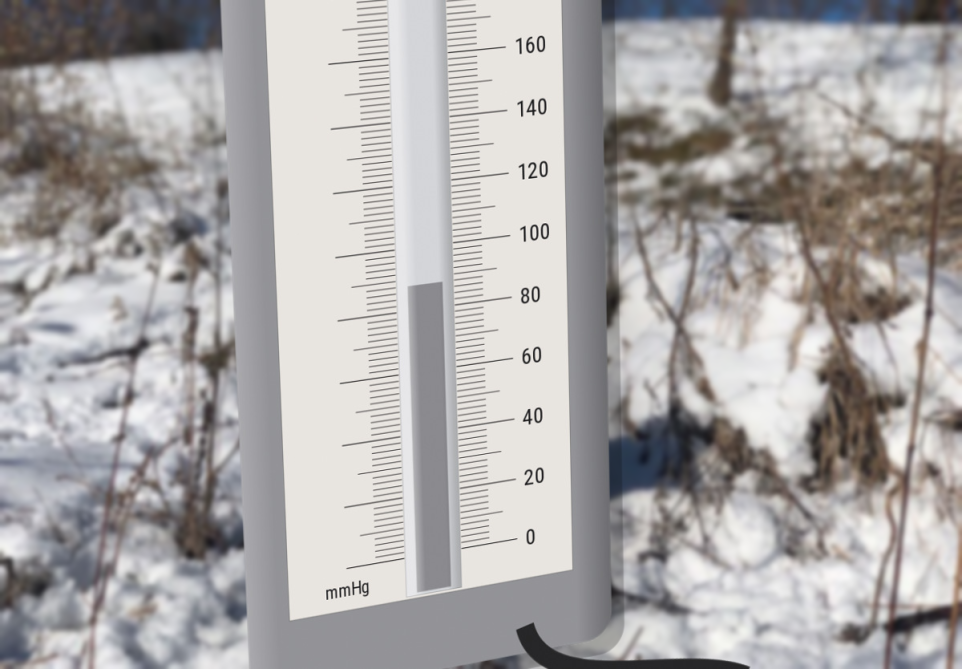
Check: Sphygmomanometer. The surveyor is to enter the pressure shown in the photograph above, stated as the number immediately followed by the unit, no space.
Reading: 88mmHg
